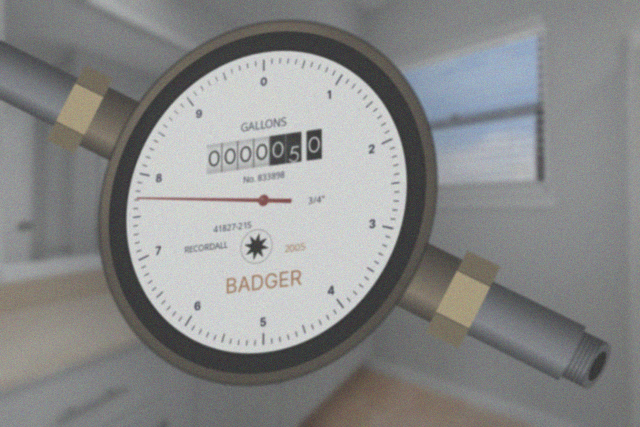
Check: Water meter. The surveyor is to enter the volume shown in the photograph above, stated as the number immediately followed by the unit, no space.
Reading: 47.7gal
